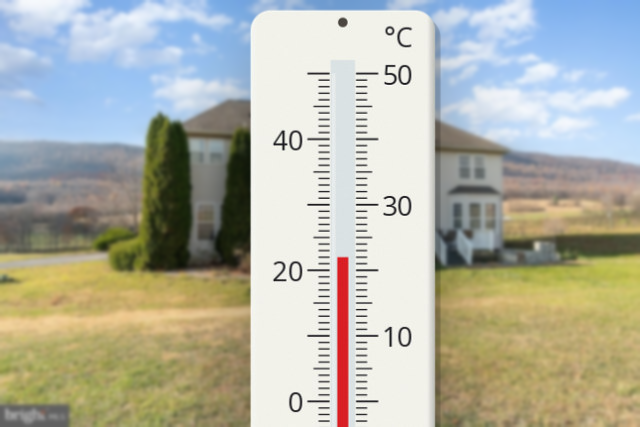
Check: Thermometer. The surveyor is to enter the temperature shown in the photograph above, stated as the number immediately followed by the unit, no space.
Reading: 22°C
